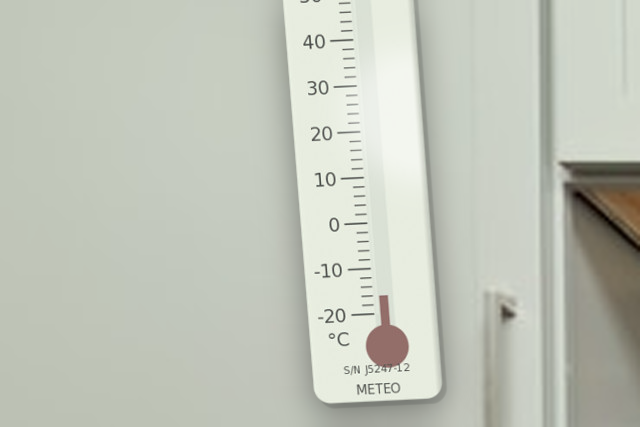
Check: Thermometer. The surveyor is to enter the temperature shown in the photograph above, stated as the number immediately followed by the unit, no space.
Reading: -16°C
